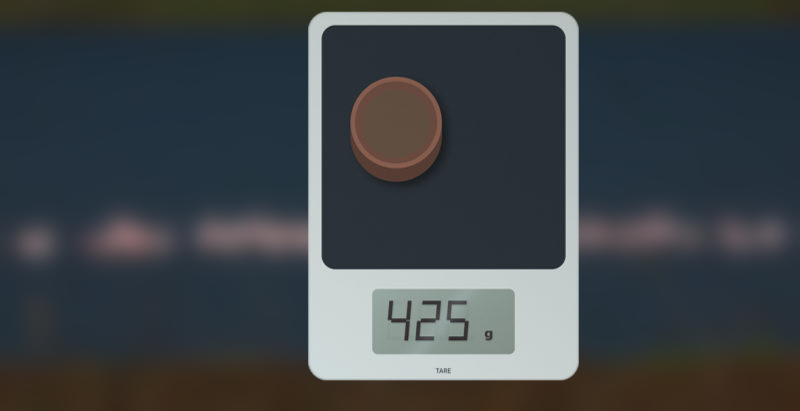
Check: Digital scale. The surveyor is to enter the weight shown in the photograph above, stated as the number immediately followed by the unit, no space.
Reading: 425g
